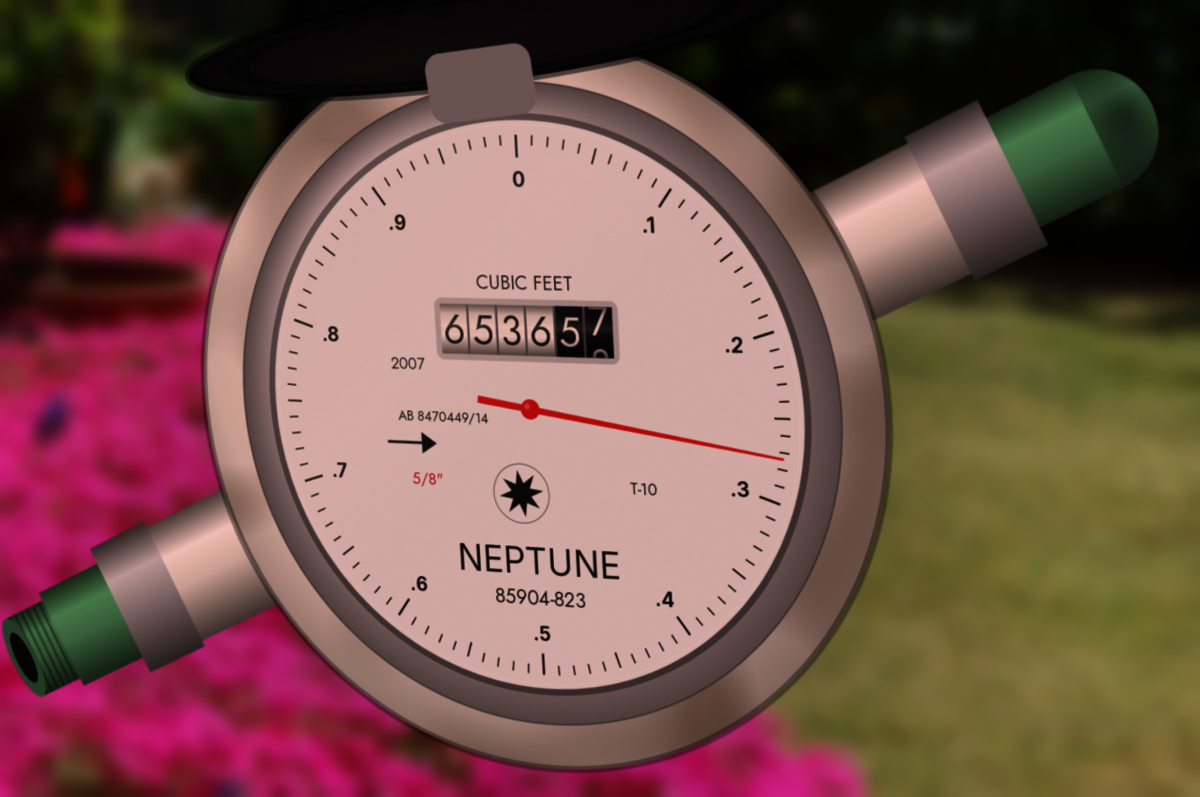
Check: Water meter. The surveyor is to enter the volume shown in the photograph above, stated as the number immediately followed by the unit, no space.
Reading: 653657.27ft³
